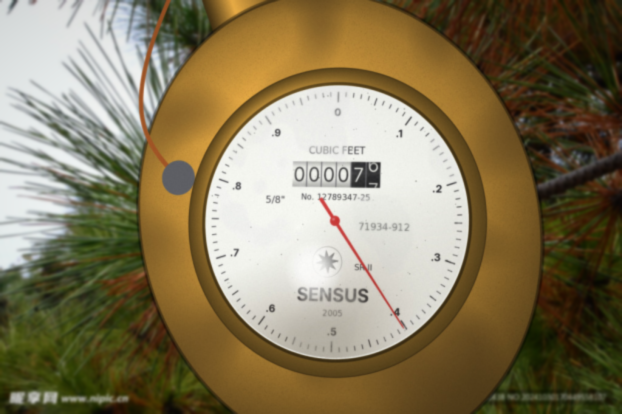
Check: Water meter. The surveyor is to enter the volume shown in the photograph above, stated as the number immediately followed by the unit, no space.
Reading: 76.40ft³
